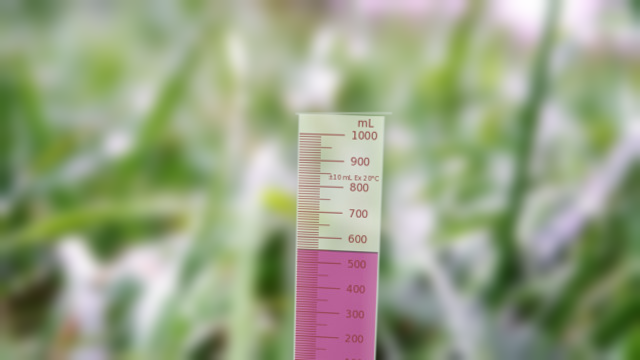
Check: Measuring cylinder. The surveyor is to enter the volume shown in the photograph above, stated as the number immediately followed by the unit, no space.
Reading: 550mL
